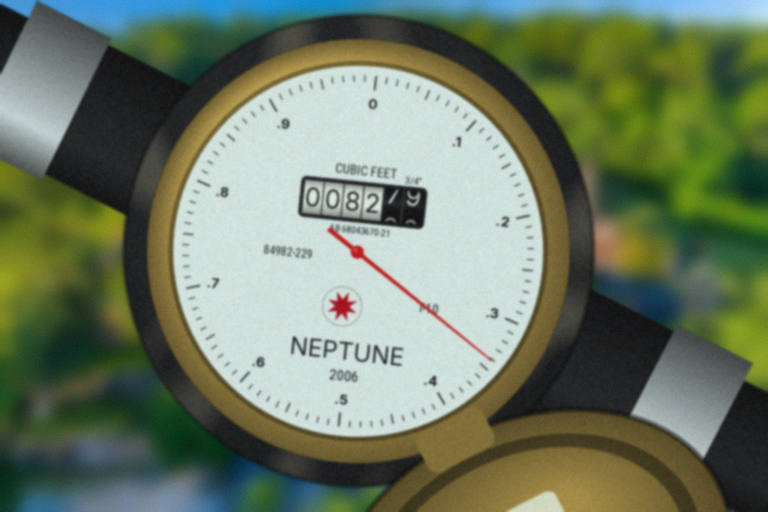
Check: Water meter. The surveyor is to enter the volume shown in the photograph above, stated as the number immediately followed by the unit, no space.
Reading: 8279.34ft³
